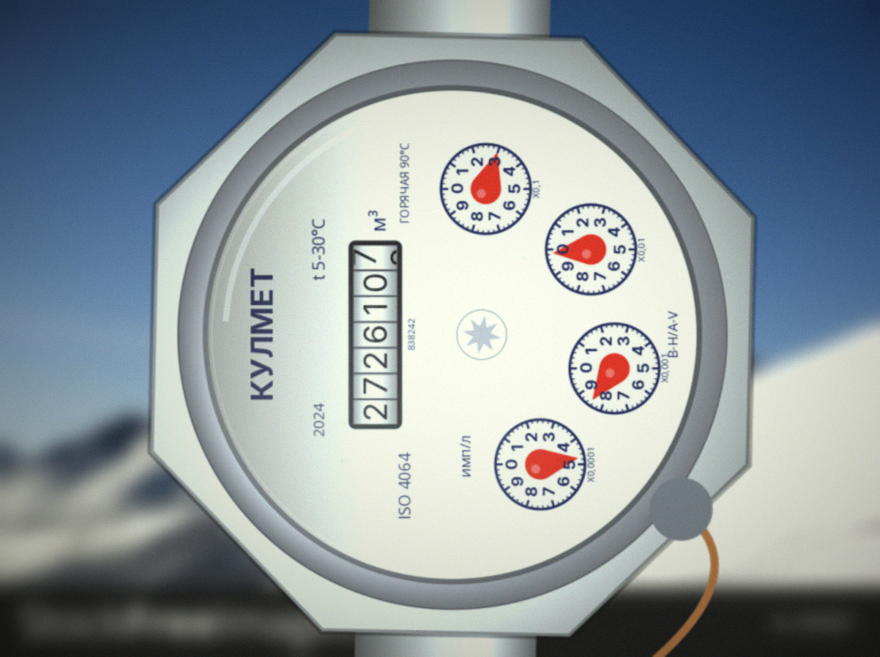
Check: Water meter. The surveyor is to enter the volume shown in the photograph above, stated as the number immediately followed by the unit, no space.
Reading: 2726107.2984m³
